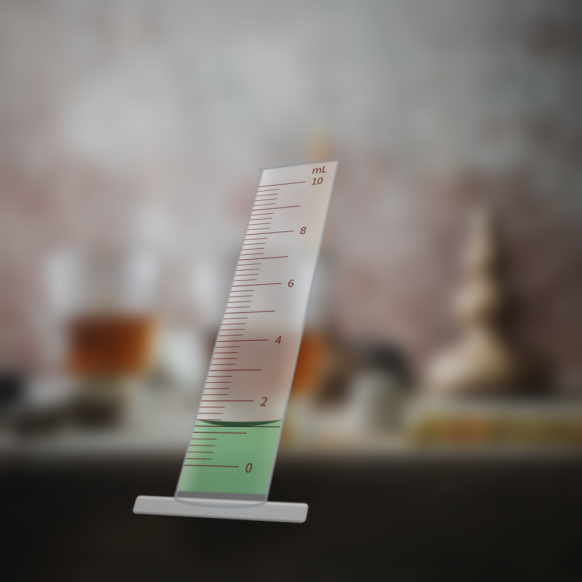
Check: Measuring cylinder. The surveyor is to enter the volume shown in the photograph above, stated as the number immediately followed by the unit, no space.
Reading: 1.2mL
